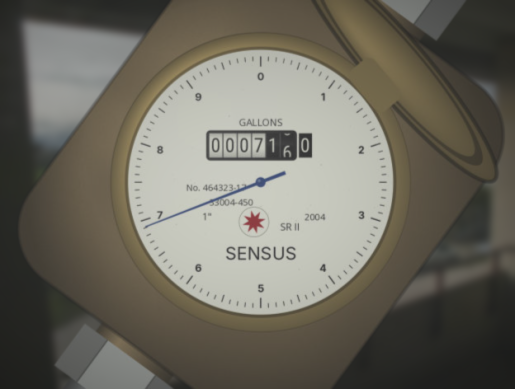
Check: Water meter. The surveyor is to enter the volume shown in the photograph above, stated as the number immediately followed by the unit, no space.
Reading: 7156.9gal
